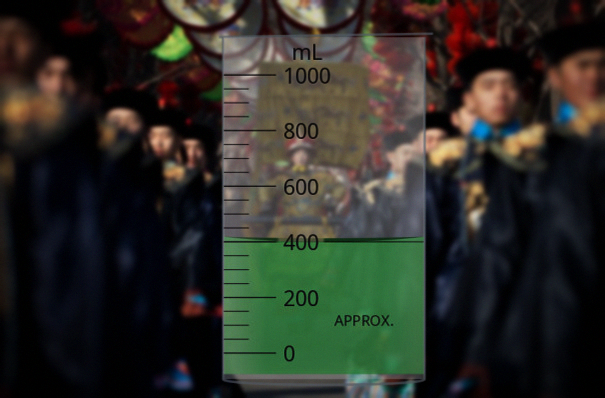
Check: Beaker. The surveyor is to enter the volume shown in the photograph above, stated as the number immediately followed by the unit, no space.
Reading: 400mL
